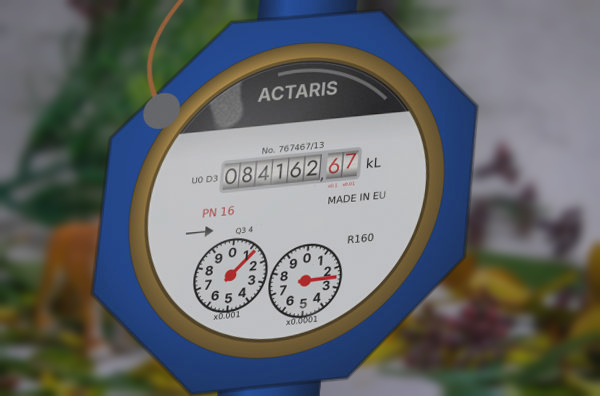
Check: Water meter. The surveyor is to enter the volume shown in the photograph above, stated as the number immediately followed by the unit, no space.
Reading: 84162.6712kL
